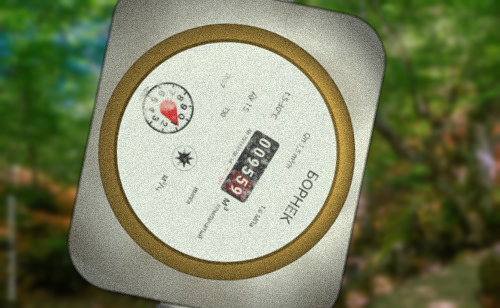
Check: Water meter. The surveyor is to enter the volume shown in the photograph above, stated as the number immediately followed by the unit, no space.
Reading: 95.590m³
